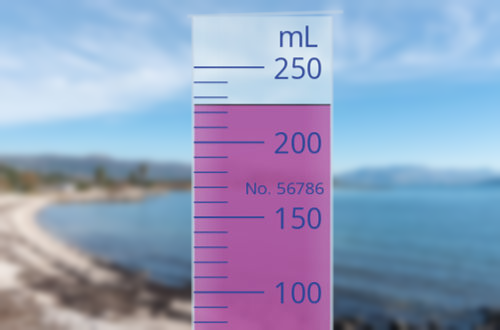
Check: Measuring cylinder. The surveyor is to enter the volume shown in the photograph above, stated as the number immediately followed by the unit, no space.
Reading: 225mL
